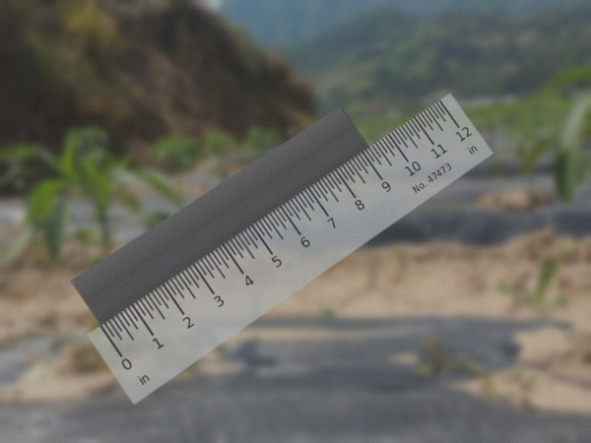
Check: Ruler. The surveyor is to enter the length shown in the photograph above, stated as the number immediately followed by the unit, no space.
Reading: 9.25in
